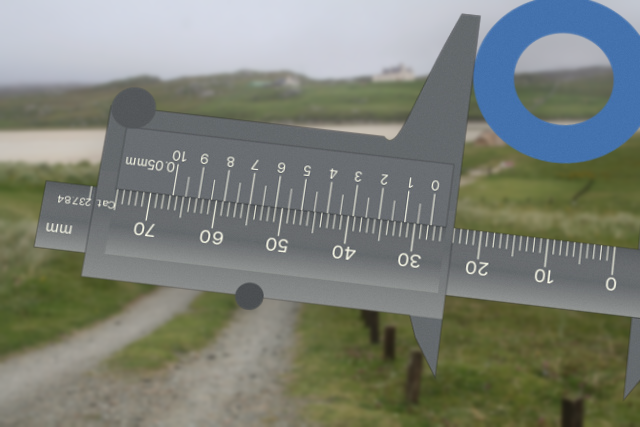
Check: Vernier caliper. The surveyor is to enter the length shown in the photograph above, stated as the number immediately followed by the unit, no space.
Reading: 27.6mm
